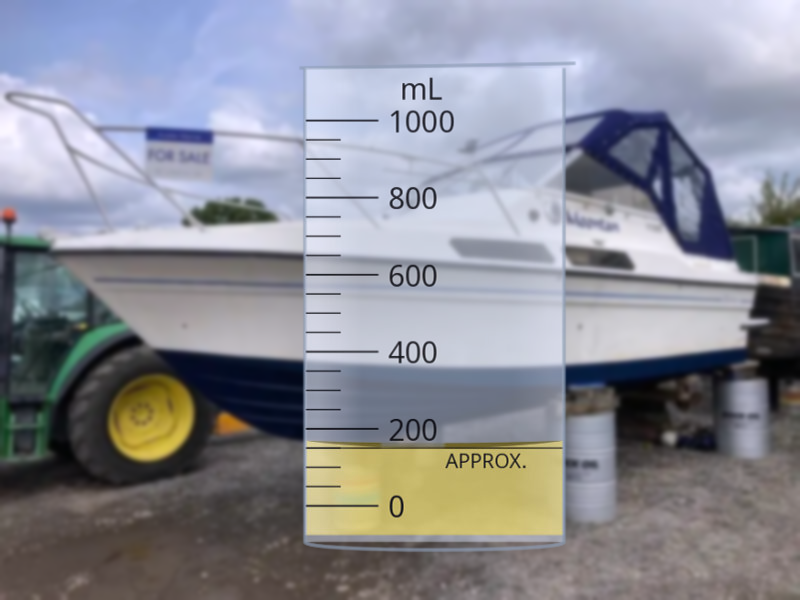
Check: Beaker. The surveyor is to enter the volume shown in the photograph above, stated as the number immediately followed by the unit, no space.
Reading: 150mL
